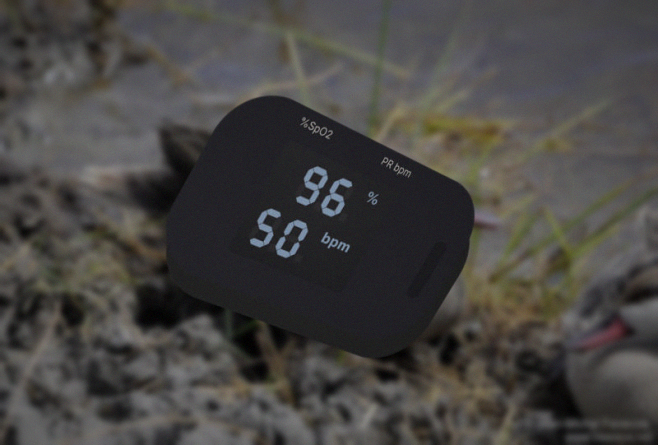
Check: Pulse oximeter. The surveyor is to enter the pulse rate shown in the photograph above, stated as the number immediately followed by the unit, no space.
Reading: 50bpm
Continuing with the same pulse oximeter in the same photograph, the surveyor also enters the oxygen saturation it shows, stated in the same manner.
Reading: 96%
